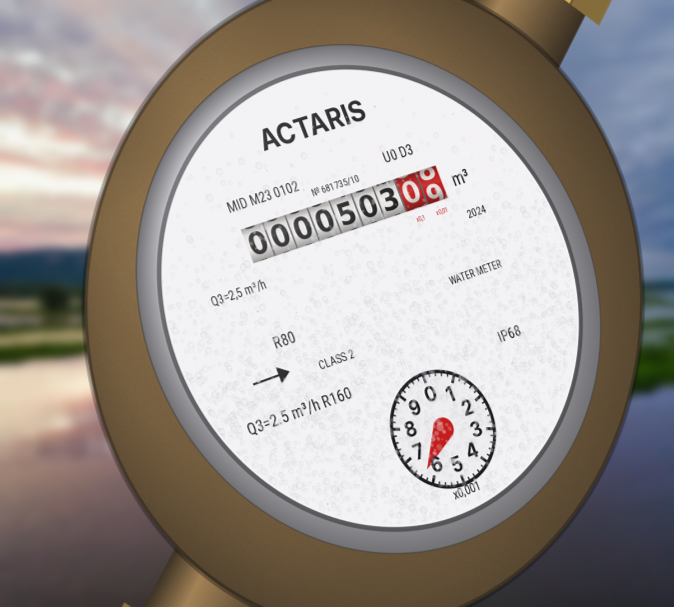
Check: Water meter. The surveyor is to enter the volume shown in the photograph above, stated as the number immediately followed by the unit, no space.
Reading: 503.086m³
